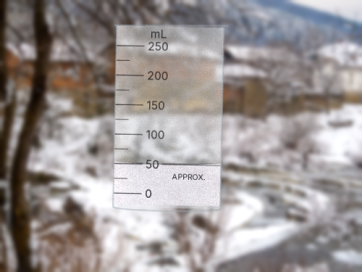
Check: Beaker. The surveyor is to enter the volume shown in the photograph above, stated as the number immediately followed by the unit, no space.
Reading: 50mL
